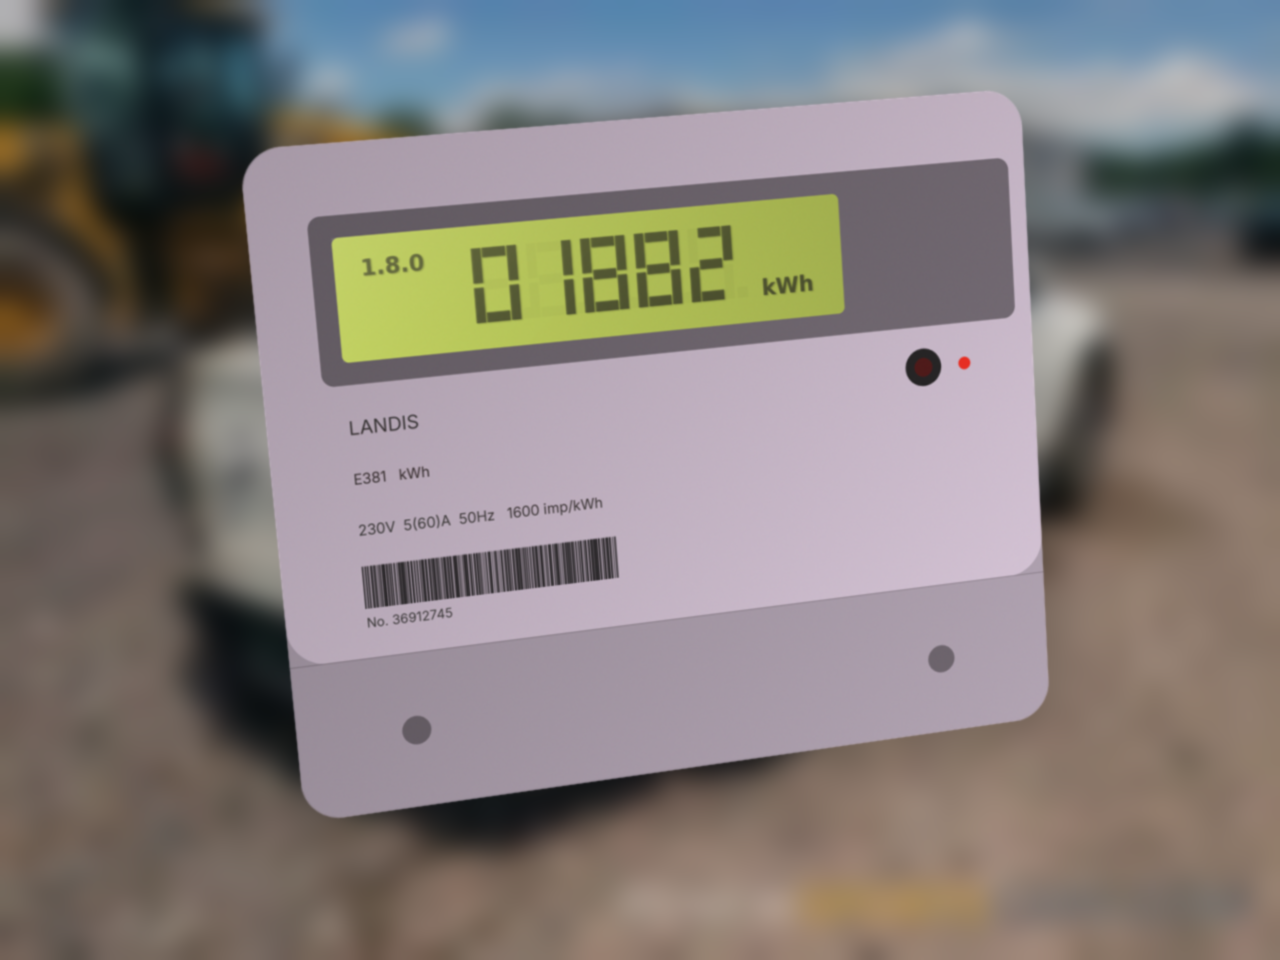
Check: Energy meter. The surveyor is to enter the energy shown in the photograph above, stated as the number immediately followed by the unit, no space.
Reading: 1882kWh
